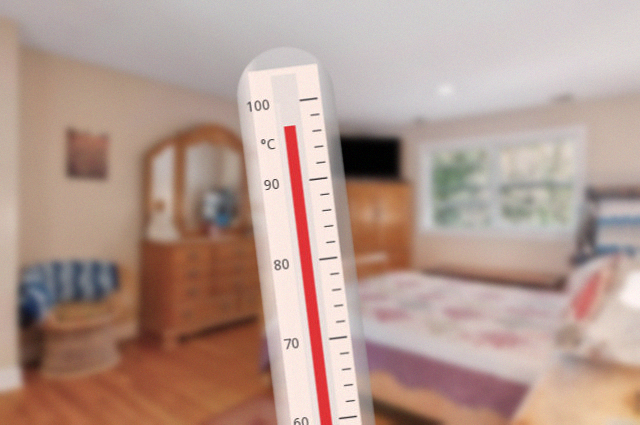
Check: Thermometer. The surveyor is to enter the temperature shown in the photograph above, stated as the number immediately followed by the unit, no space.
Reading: 97°C
